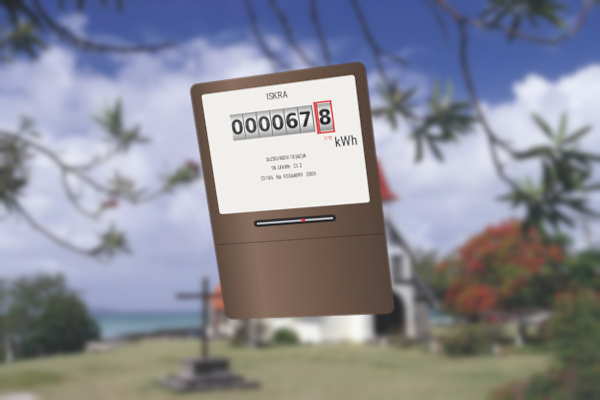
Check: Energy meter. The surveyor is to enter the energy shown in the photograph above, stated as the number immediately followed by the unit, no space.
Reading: 67.8kWh
